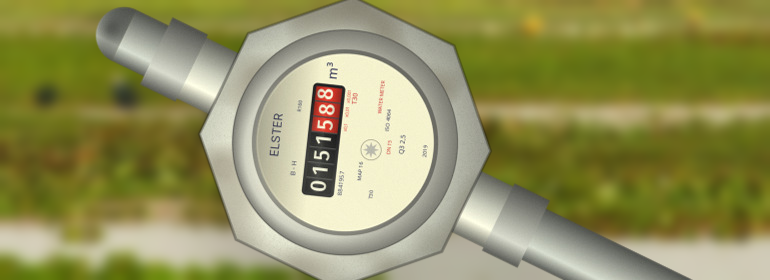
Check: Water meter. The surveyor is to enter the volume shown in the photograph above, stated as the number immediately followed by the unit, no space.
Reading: 151.588m³
